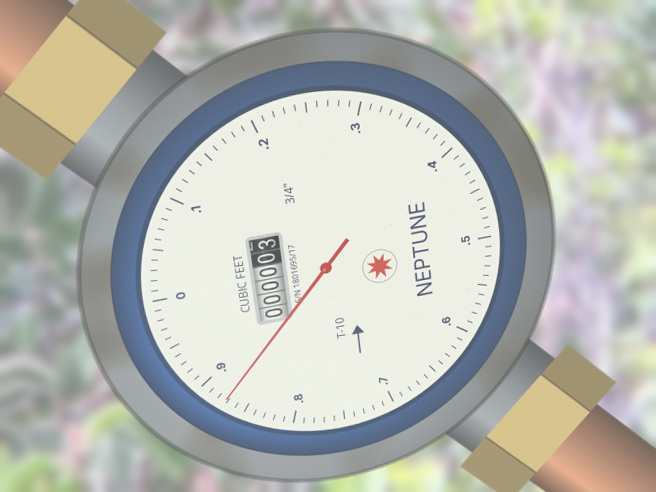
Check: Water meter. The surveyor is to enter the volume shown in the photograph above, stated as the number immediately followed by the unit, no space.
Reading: 2.87ft³
